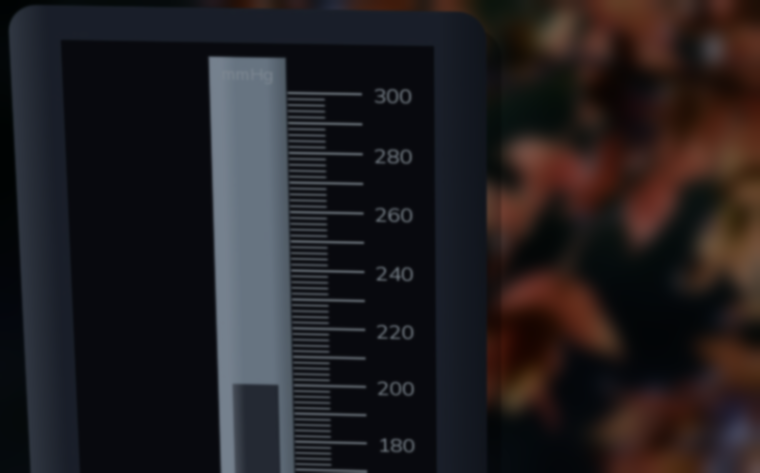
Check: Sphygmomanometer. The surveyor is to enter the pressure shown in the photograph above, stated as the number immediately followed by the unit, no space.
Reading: 200mmHg
